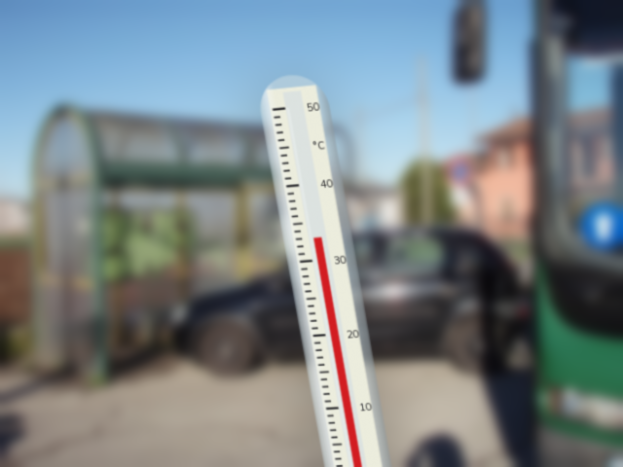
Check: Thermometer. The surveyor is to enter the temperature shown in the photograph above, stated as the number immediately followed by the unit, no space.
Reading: 33°C
